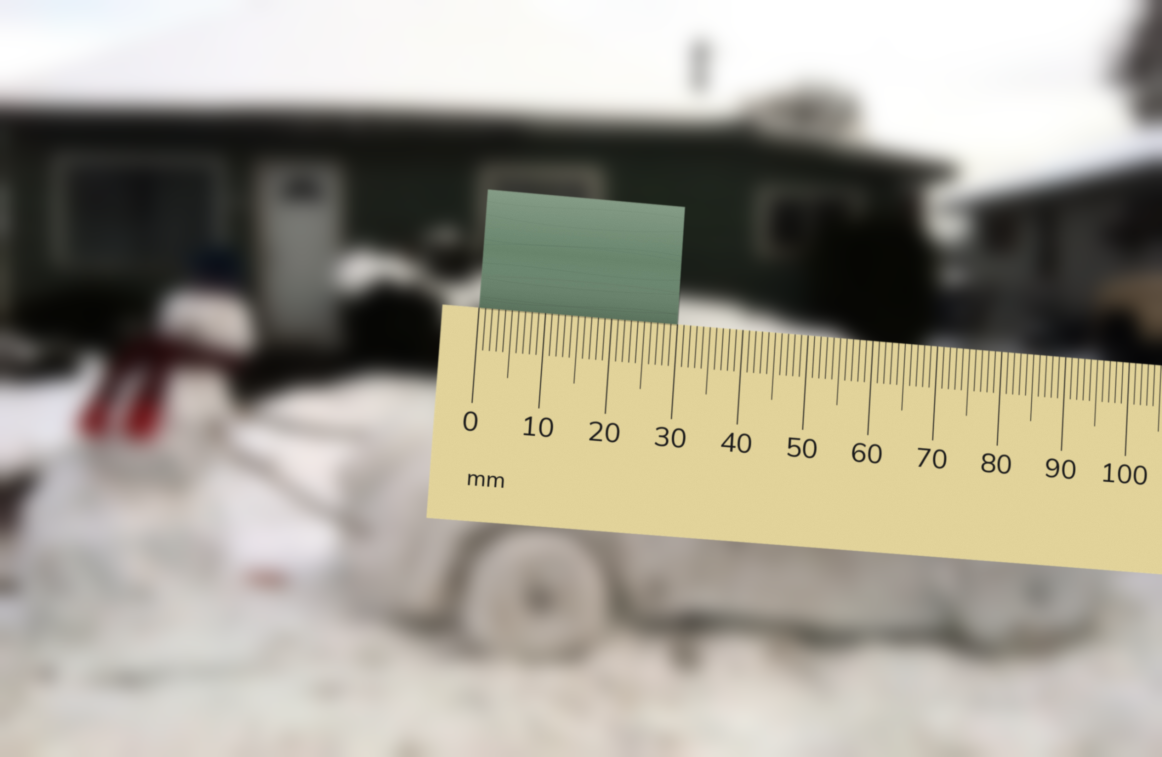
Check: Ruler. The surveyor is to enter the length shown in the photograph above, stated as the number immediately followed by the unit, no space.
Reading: 30mm
